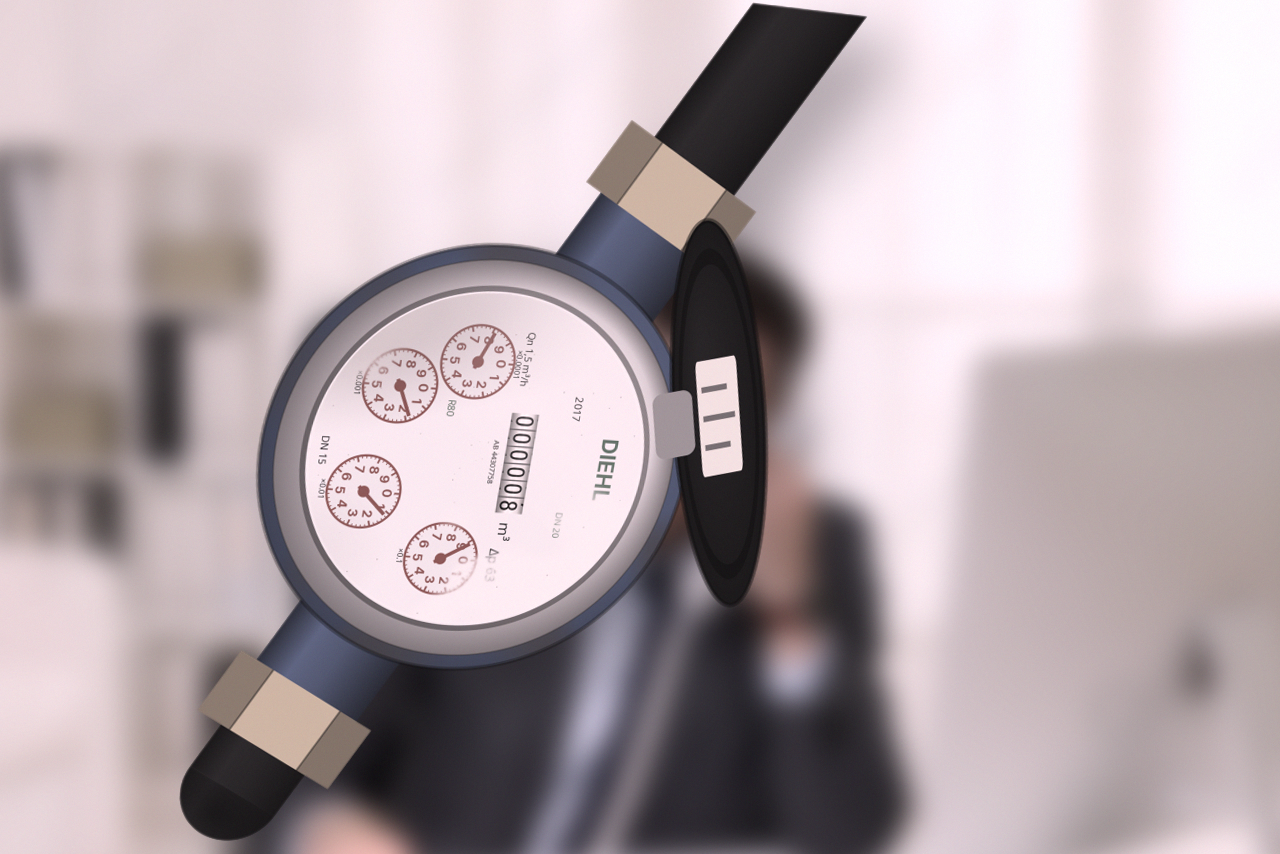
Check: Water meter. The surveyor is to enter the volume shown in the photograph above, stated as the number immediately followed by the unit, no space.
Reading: 7.9118m³
